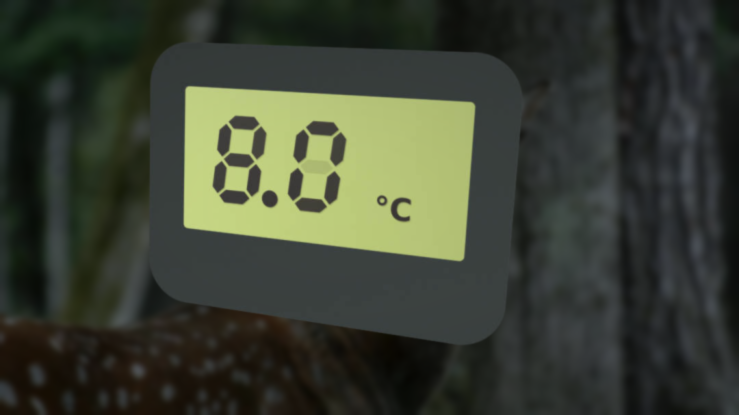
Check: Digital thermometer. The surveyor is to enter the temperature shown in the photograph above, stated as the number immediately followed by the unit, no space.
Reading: 8.0°C
